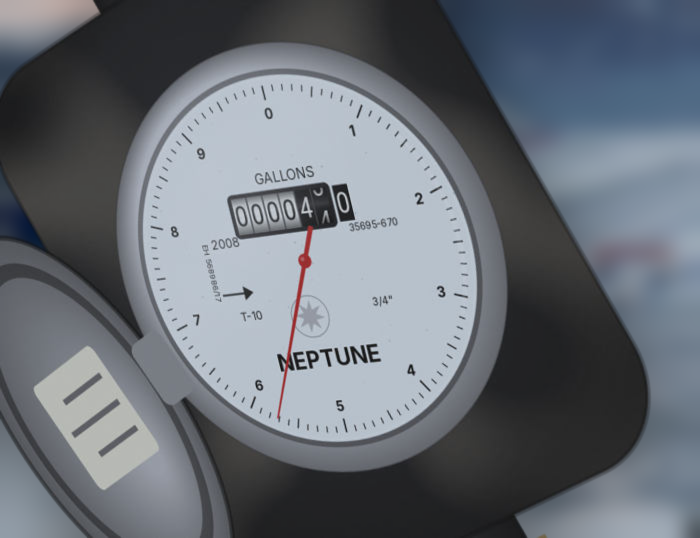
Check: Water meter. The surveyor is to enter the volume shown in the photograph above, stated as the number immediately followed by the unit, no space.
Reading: 435.7gal
